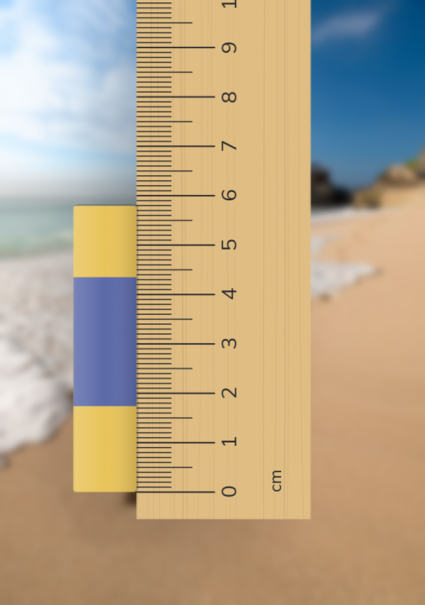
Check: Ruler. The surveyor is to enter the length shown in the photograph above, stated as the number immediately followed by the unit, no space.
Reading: 5.8cm
